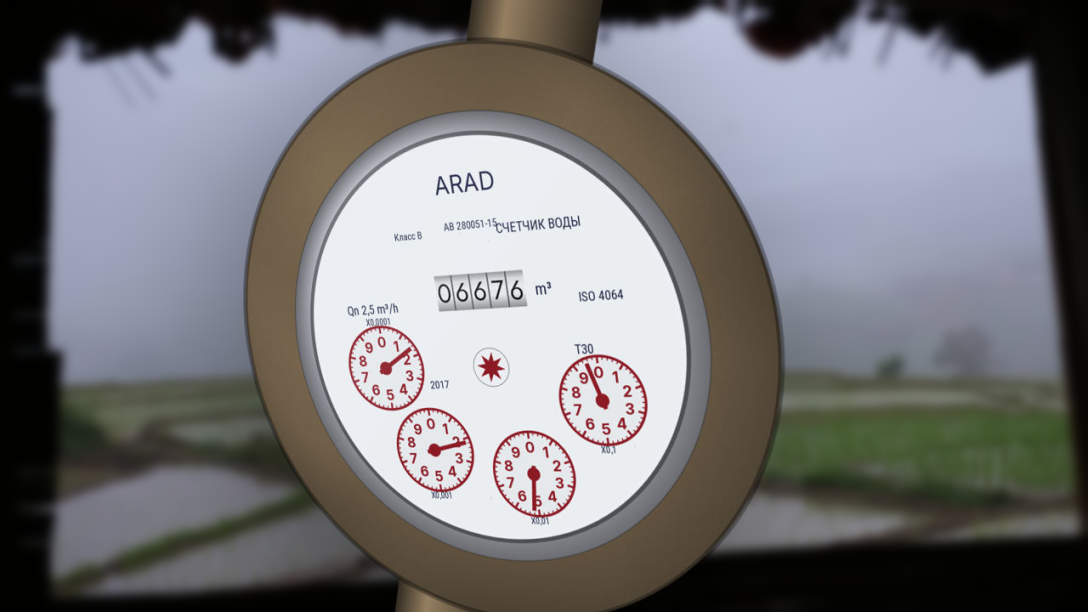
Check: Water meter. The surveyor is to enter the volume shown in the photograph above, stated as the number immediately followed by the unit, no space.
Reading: 6675.9521m³
